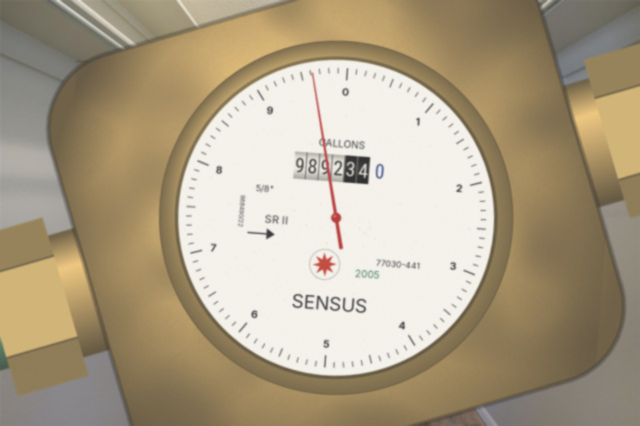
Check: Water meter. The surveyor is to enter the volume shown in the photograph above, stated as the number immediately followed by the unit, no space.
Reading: 9892339.6gal
